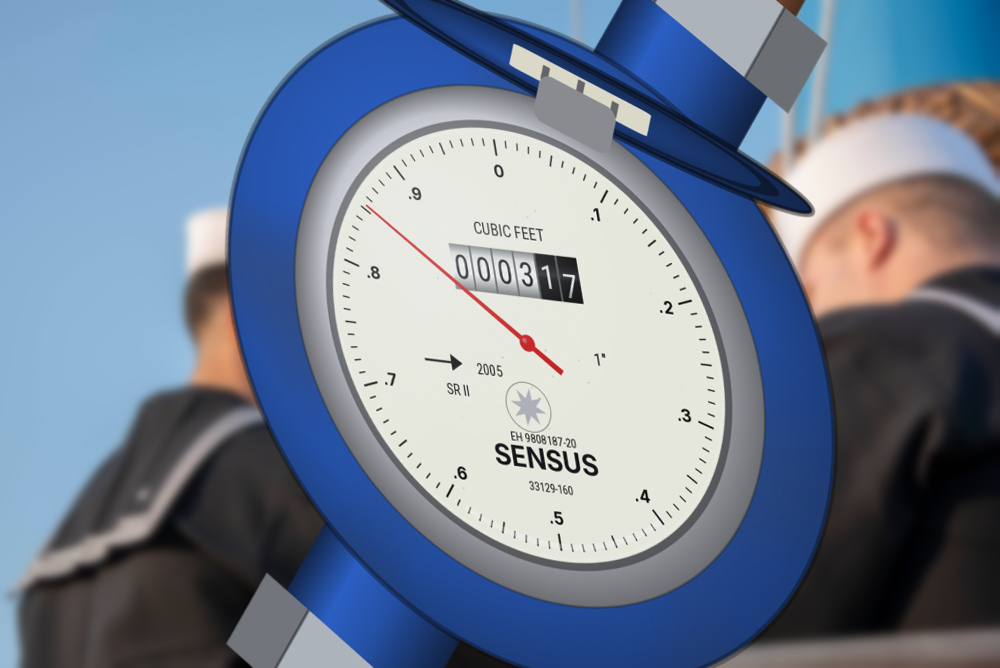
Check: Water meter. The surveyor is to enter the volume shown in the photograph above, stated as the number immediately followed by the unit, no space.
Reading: 316.85ft³
